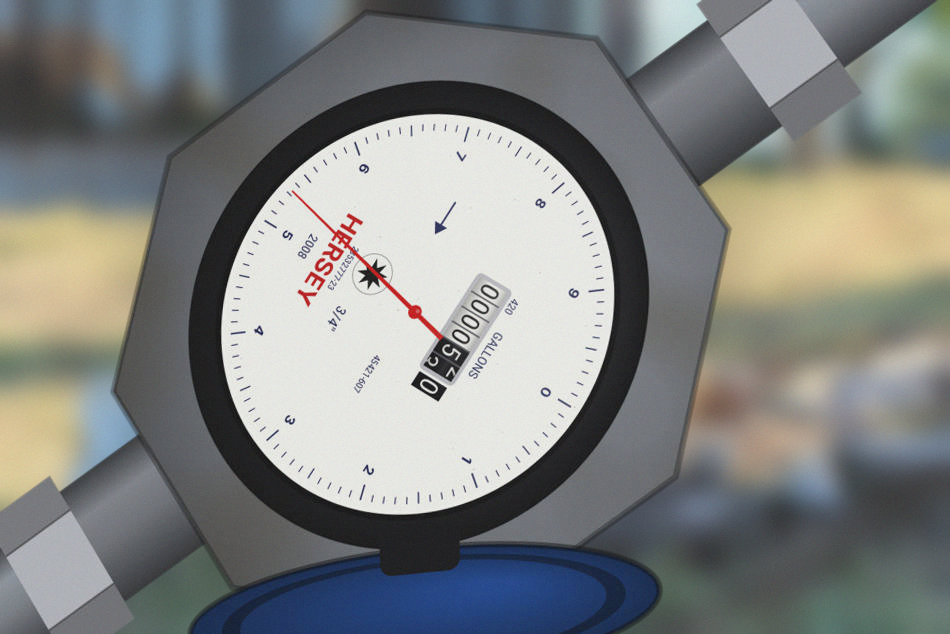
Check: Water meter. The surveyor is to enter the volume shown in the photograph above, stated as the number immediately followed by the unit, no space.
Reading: 525.3gal
